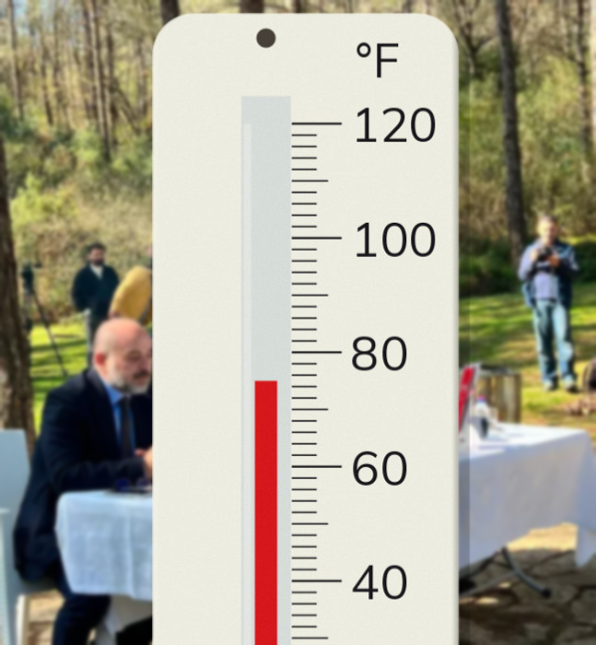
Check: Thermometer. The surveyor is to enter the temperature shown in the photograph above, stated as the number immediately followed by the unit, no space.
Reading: 75°F
